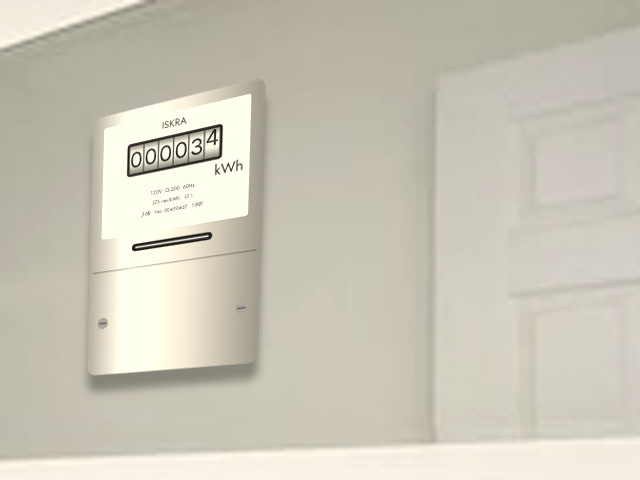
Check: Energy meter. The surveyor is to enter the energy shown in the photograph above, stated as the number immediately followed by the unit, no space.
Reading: 34kWh
